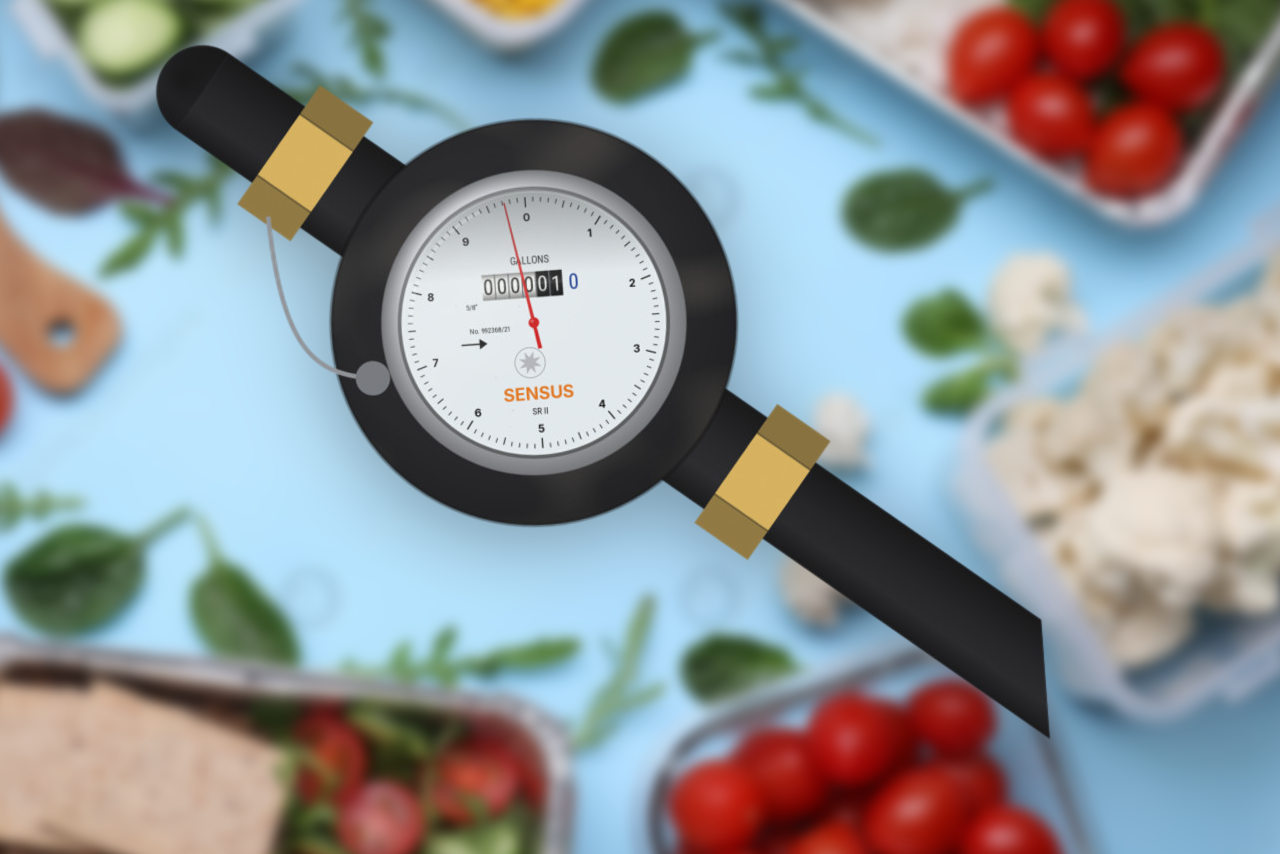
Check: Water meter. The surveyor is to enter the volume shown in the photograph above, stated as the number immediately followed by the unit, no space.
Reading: 9.7gal
